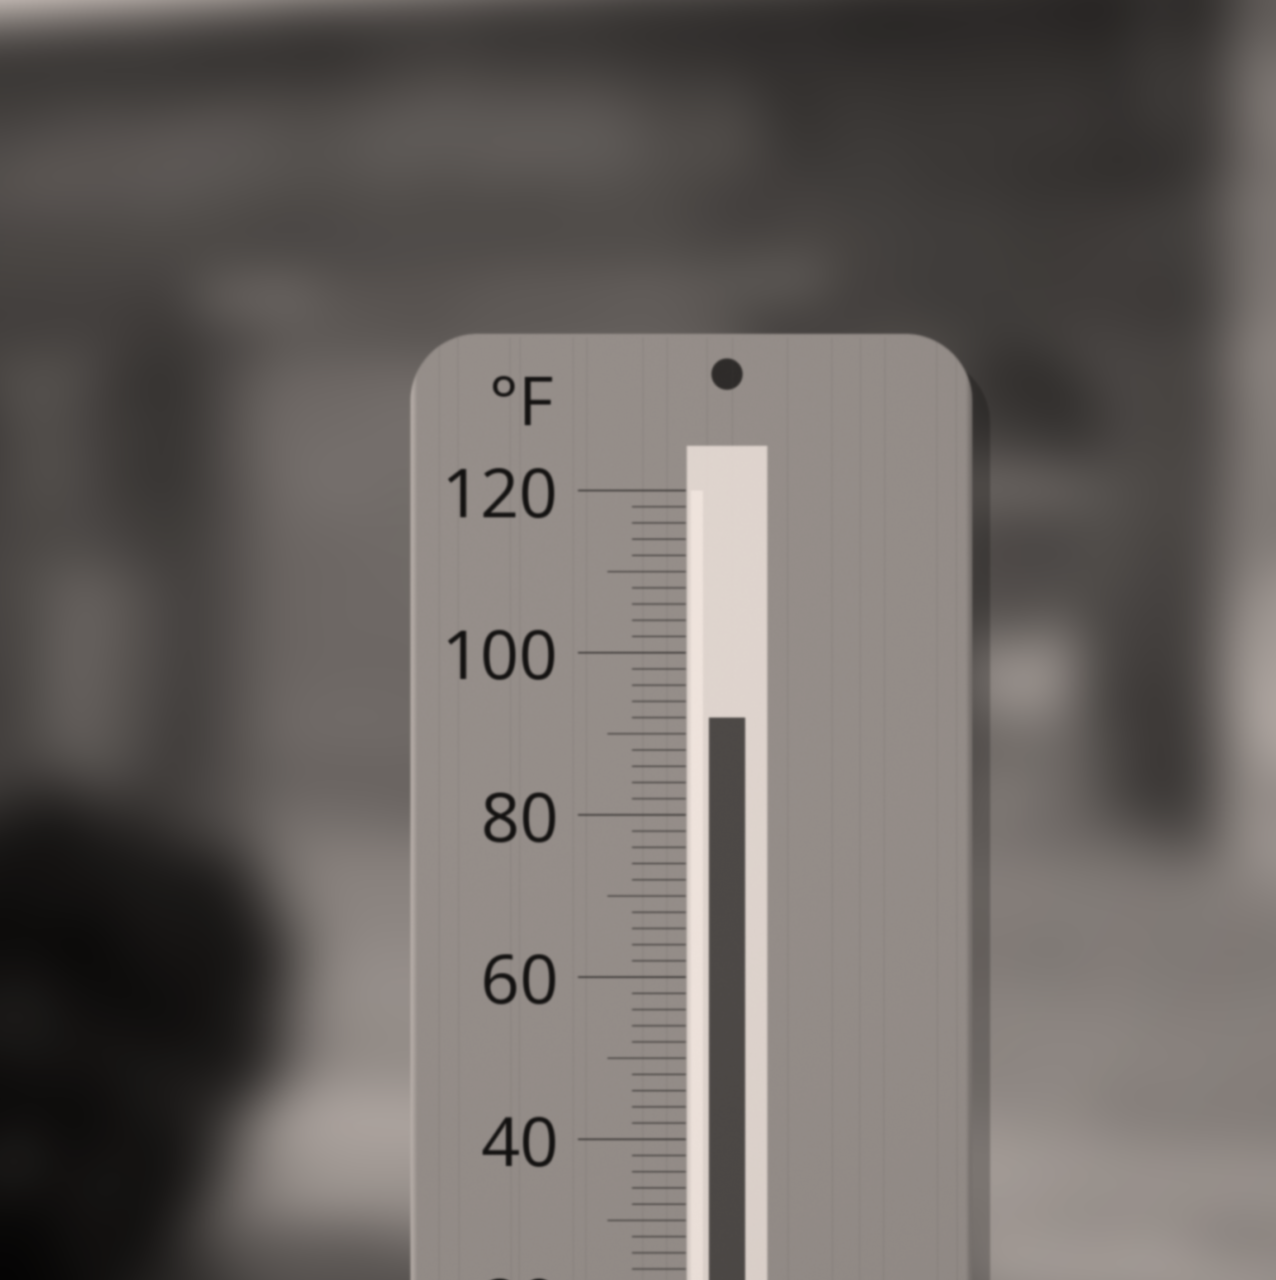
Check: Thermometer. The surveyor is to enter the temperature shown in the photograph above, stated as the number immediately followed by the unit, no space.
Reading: 92°F
